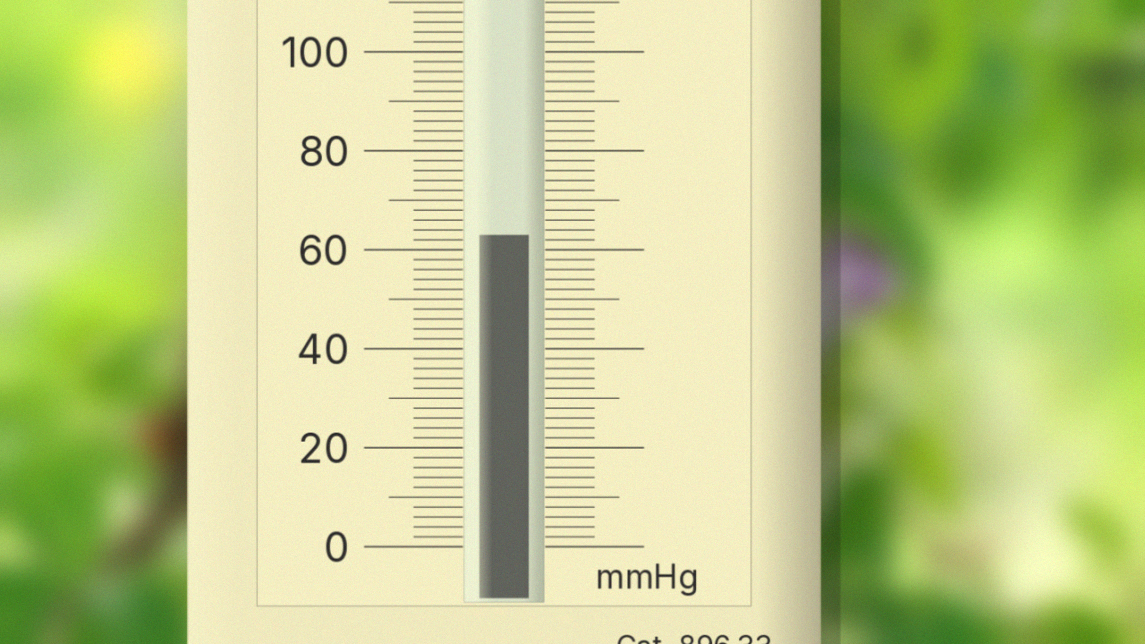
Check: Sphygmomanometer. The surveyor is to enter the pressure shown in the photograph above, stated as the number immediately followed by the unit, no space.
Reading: 63mmHg
